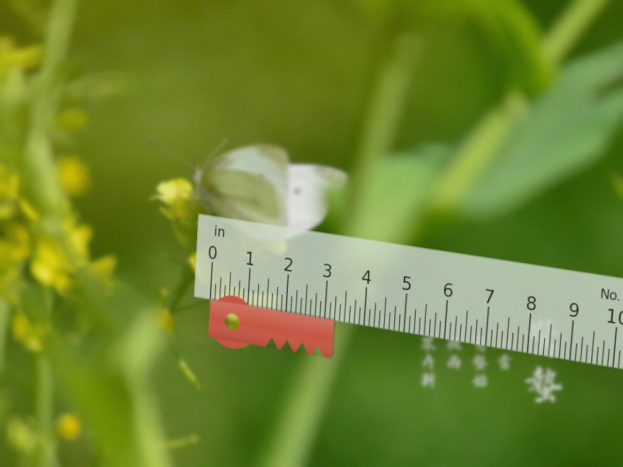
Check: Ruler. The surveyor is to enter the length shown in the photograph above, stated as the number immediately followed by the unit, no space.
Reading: 3.25in
